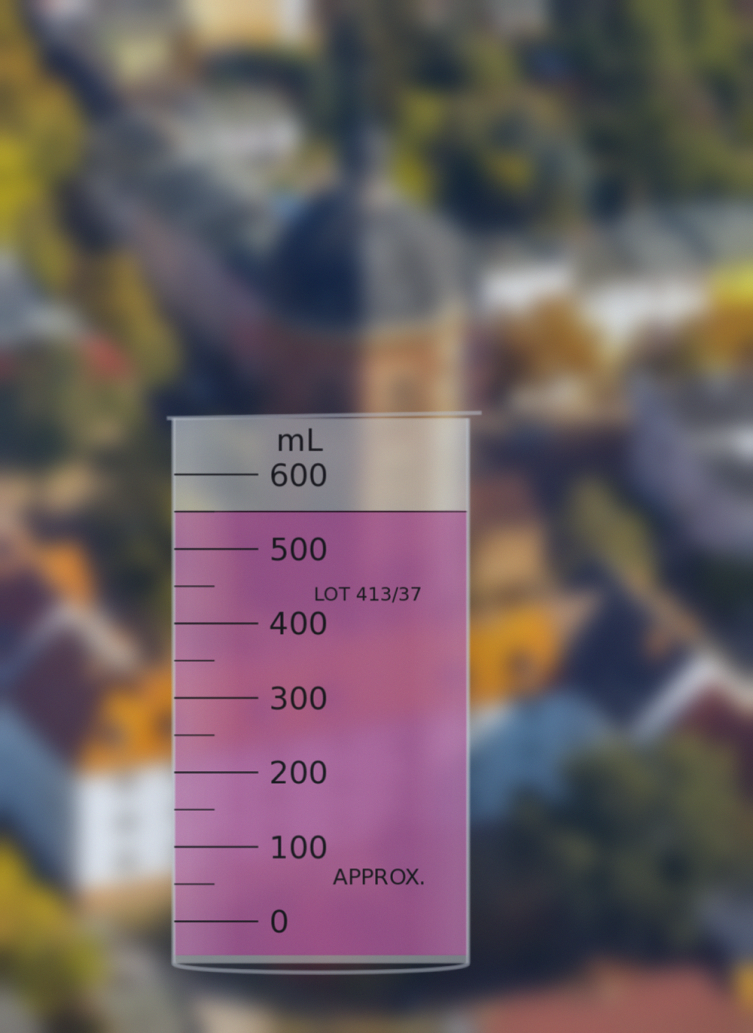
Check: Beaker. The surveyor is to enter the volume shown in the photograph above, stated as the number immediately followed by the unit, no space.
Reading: 550mL
